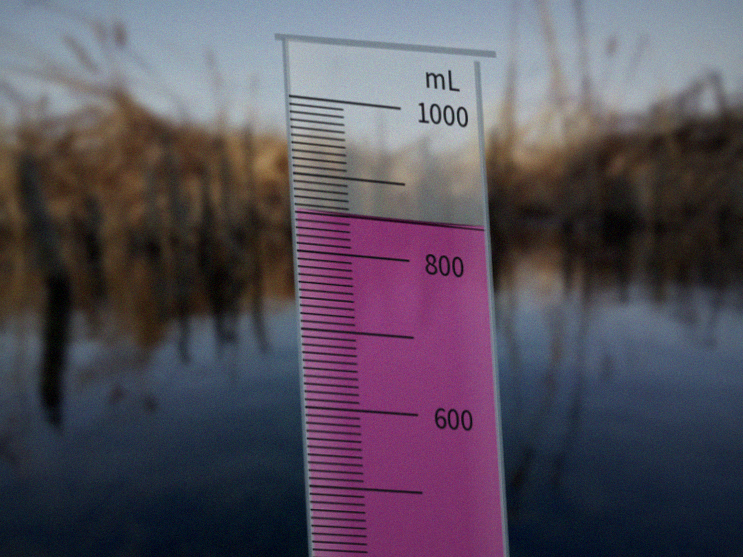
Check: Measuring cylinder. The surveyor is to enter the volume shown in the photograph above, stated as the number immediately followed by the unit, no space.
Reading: 850mL
